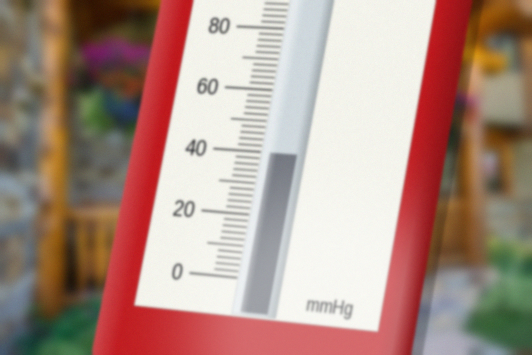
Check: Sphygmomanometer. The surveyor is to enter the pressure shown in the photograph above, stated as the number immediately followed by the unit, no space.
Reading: 40mmHg
